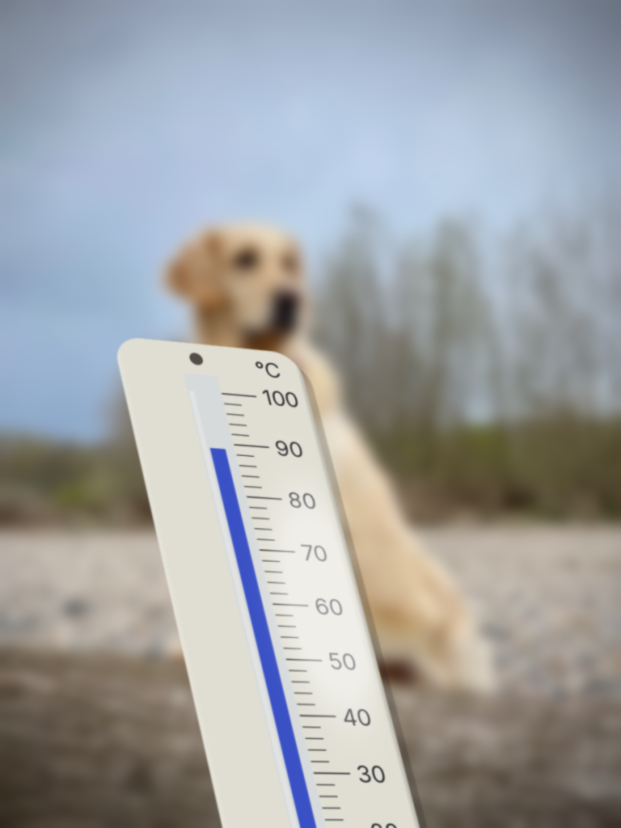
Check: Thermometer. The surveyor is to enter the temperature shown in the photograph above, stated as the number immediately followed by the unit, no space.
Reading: 89°C
